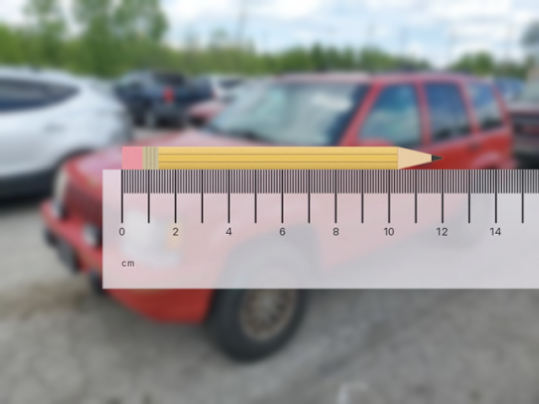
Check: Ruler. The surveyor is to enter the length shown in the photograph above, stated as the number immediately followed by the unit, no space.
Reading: 12cm
